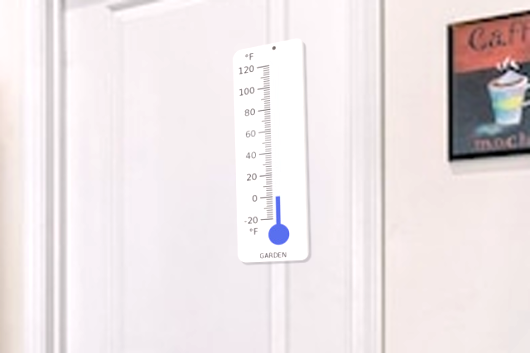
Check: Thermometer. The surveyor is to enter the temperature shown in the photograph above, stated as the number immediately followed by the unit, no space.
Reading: 0°F
